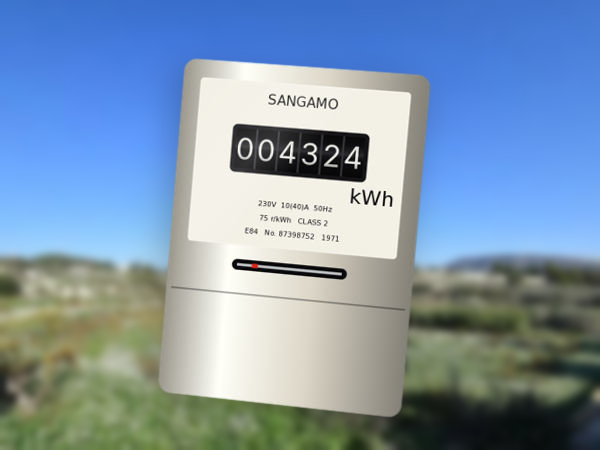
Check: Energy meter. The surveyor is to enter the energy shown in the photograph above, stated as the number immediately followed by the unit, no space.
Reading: 4324kWh
